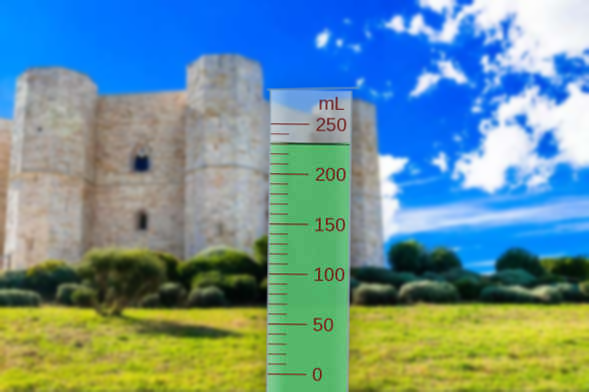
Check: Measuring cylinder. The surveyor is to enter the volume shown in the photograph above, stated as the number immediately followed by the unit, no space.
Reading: 230mL
